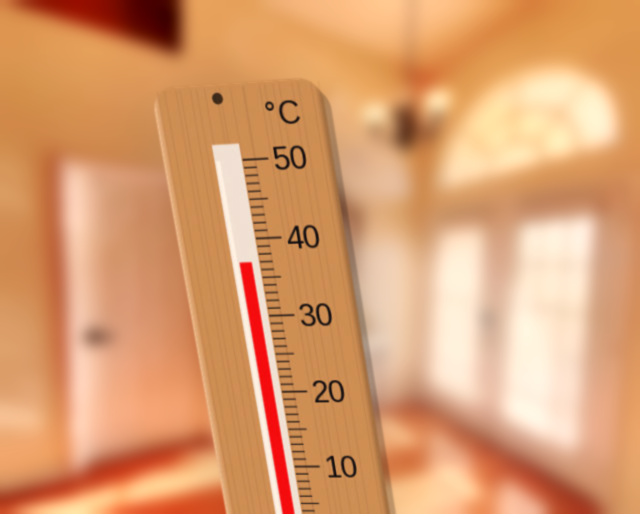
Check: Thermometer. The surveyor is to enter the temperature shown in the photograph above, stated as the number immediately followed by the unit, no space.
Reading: 37°C
